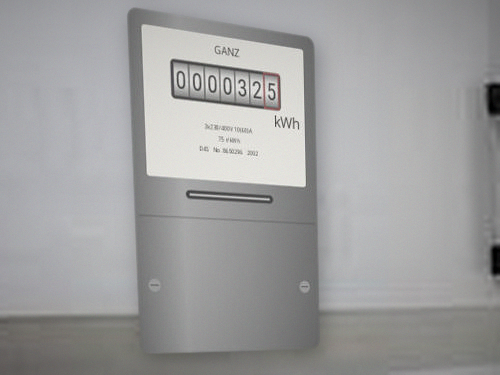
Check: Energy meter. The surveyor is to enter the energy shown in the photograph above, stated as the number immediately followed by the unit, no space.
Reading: 32.5kWh
